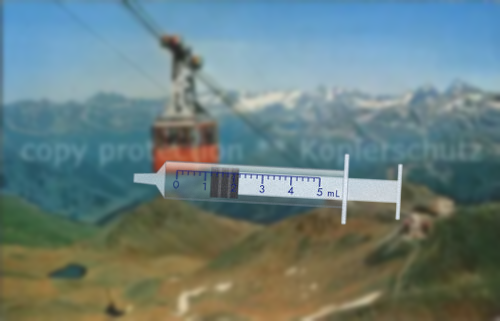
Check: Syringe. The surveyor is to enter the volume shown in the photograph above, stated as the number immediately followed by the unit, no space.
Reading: 1.2mL
